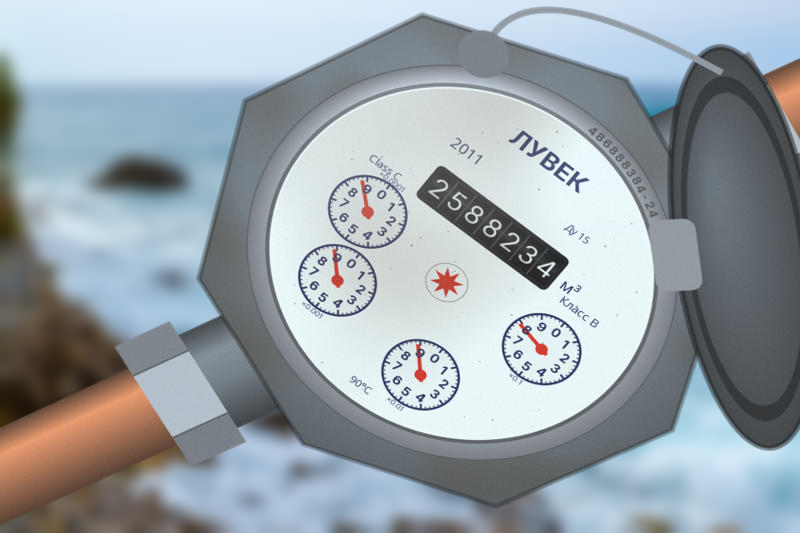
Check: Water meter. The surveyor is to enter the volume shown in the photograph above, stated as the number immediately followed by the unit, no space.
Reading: 2588234.7888m³
